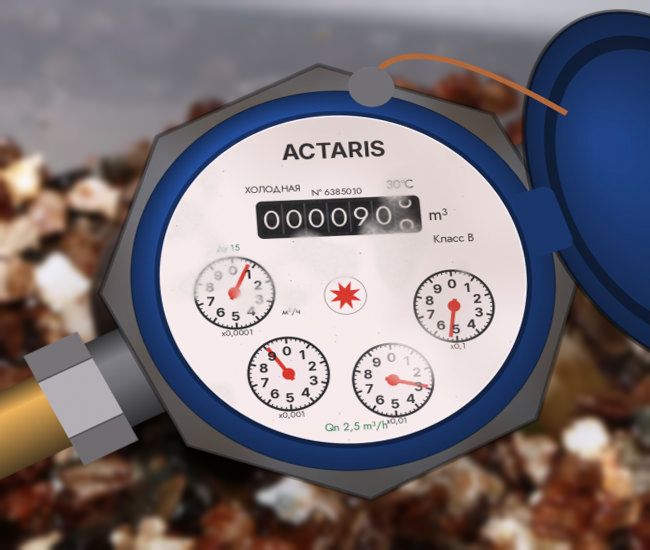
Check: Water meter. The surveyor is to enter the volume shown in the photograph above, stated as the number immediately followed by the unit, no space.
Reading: 908.5290m³
